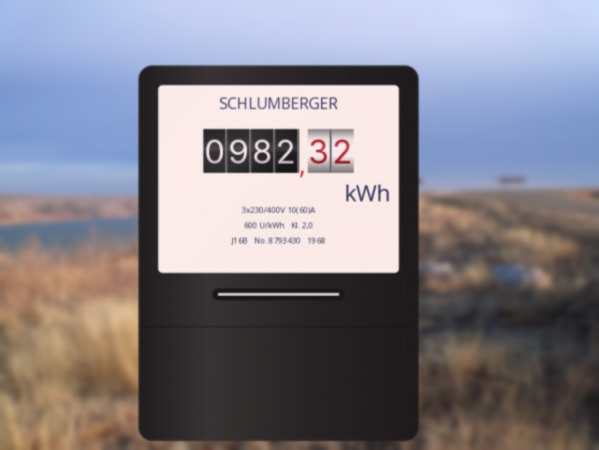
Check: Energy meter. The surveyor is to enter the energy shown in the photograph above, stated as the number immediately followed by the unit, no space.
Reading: 982.32kWh
